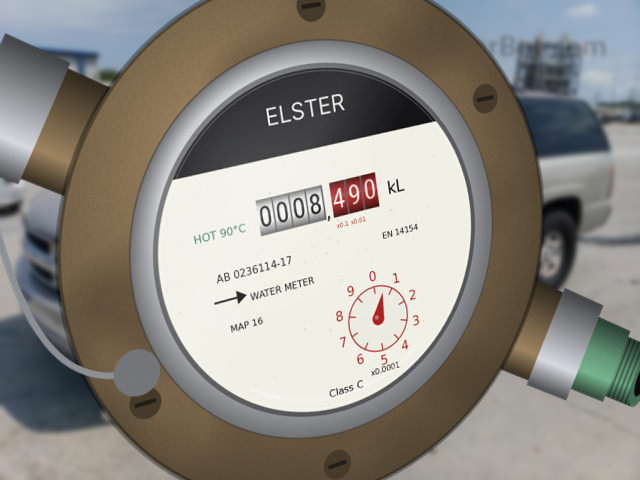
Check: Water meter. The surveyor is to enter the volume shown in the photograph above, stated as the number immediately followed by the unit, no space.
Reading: 8.4900kL
